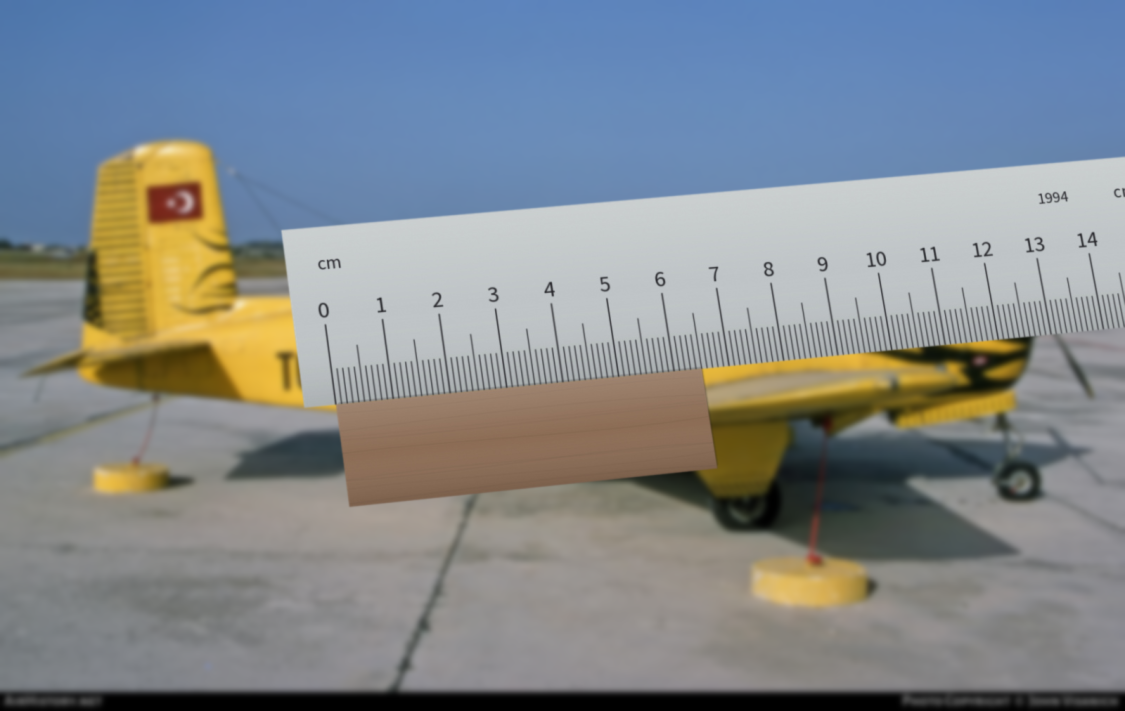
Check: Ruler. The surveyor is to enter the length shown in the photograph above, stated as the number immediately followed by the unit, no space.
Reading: 6.5cm
